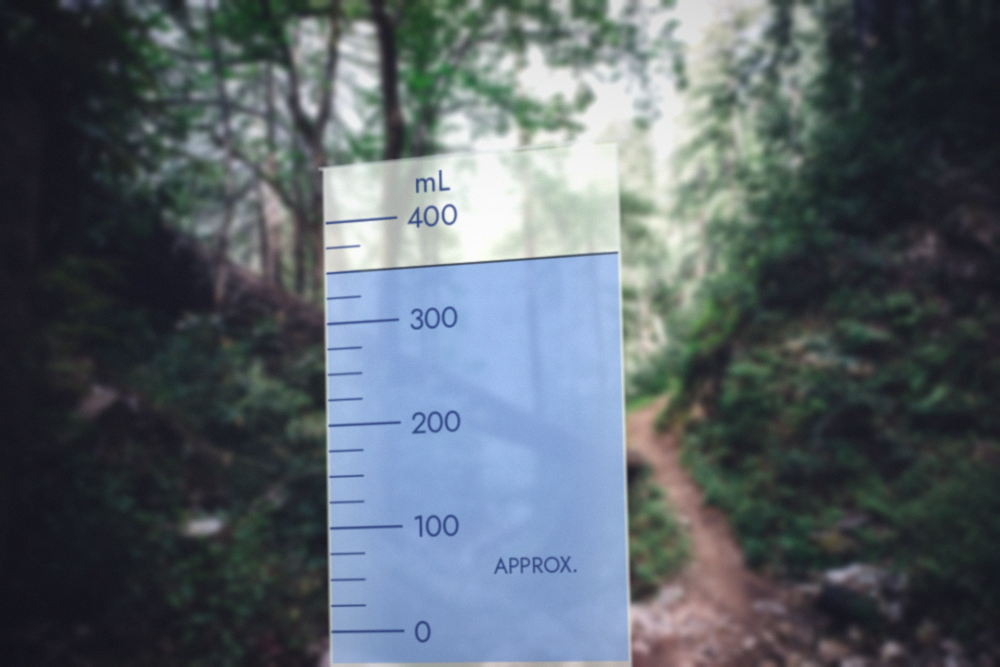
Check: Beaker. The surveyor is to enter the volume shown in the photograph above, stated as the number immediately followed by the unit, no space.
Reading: 350mL
